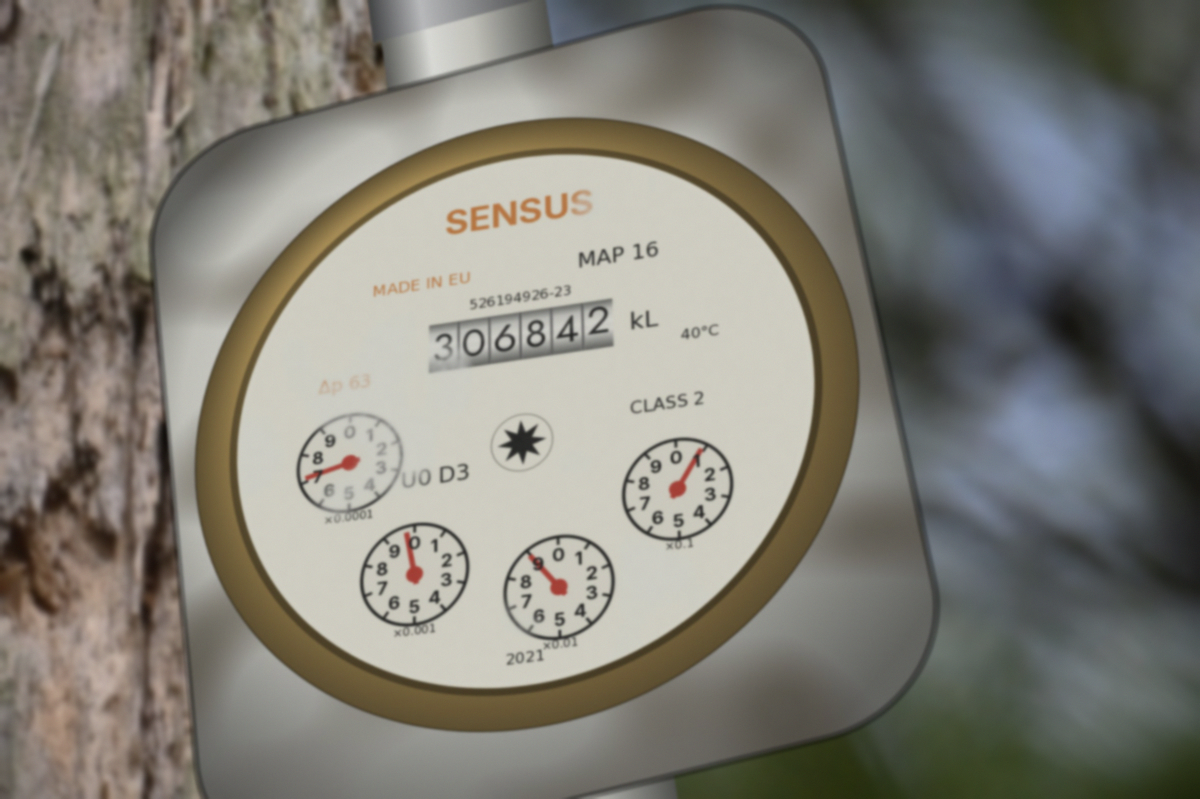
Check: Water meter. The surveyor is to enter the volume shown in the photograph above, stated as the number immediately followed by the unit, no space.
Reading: 306842.0897kL
